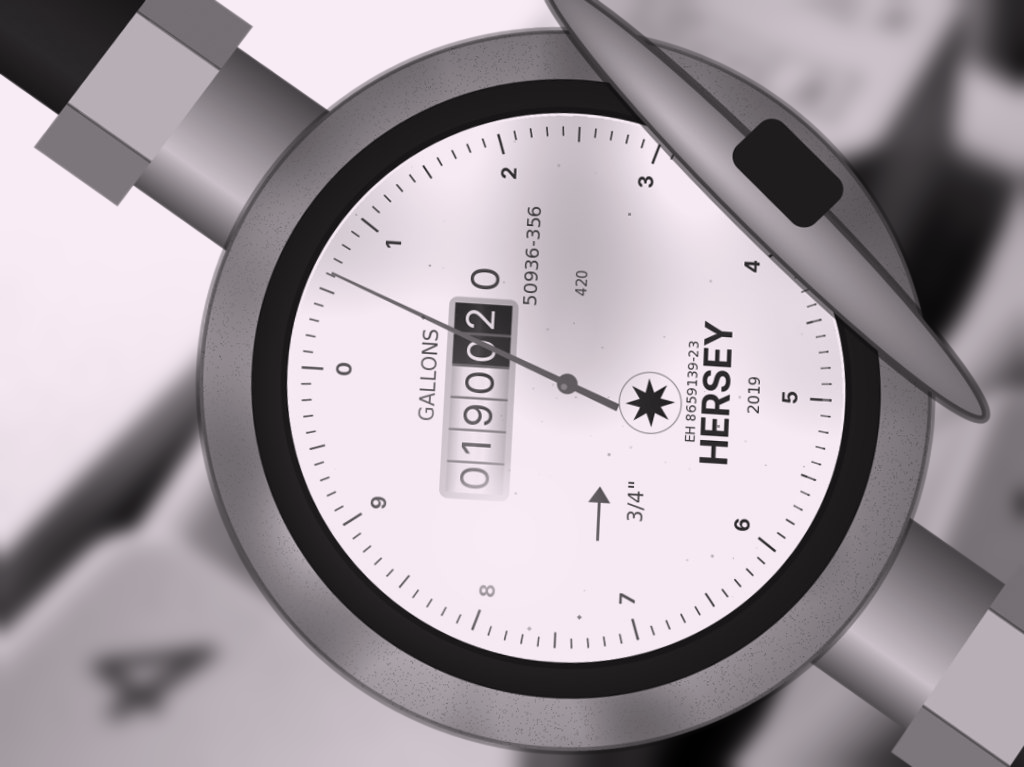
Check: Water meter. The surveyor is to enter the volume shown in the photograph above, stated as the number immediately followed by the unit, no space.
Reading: 190020.6gal
